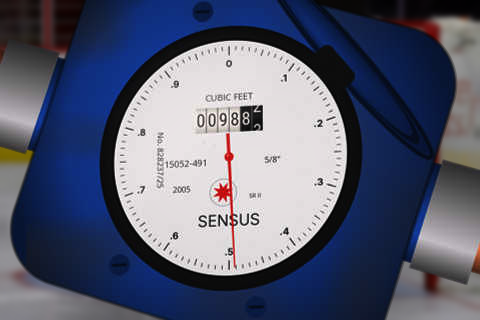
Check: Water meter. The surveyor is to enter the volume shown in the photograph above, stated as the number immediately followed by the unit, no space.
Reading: 9882.49ft³
